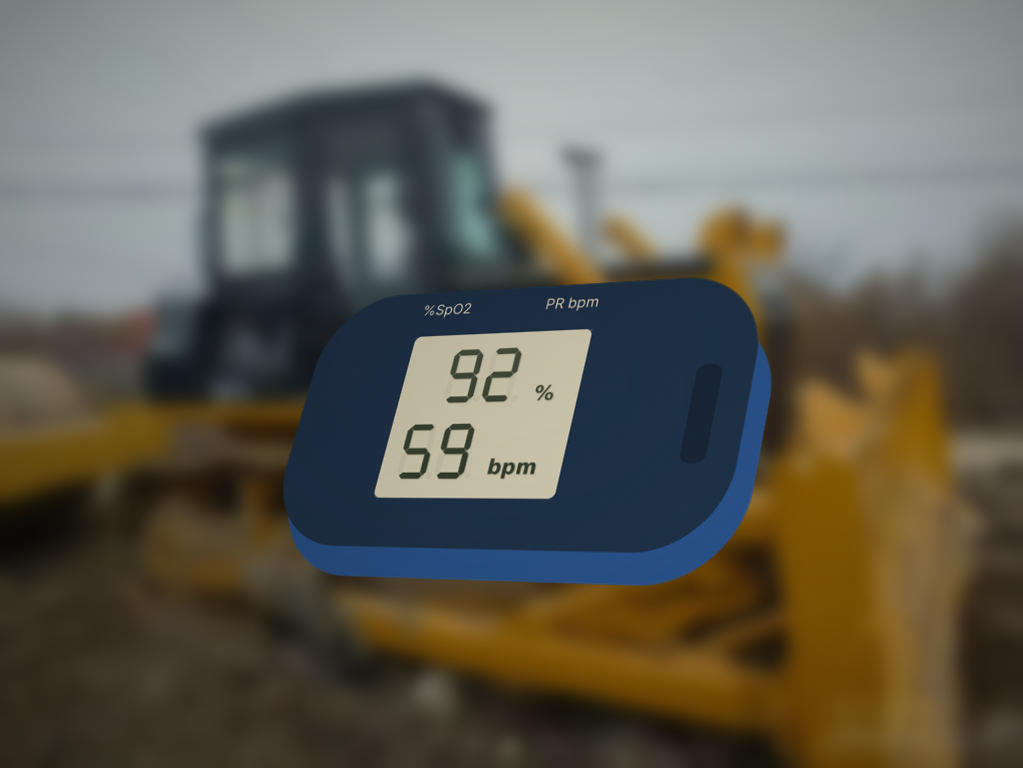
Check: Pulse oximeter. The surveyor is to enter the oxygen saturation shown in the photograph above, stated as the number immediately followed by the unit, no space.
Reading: 92%
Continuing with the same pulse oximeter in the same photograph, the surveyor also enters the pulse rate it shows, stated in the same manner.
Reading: 59bpm
